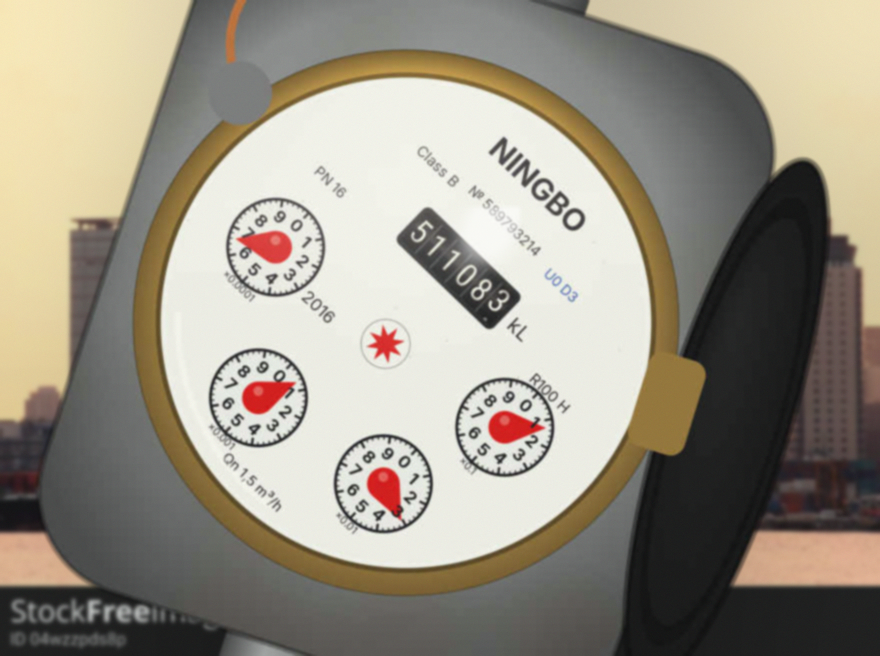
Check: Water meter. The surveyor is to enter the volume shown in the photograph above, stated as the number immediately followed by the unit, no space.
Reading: 511083.1306kL
